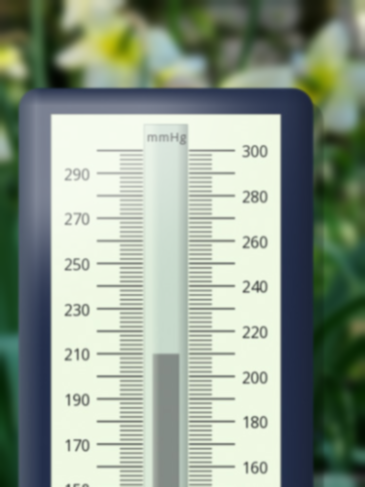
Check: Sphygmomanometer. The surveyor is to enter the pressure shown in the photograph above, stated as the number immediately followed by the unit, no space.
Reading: 210mmHg
